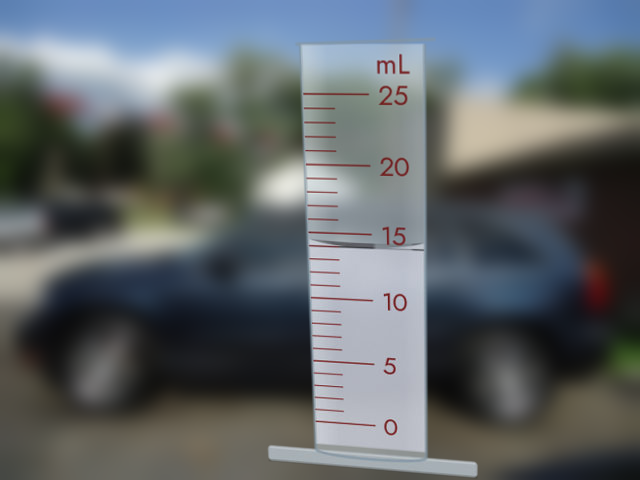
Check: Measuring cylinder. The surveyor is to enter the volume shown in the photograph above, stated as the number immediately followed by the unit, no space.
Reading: 14mL
